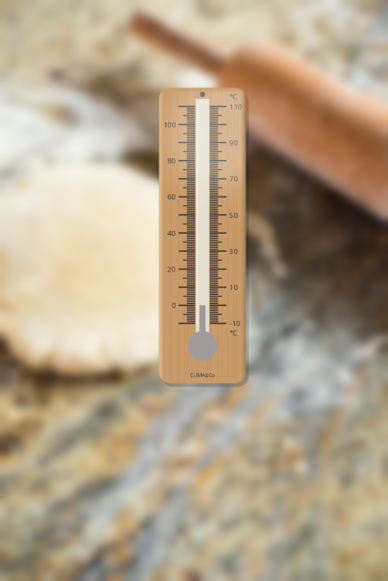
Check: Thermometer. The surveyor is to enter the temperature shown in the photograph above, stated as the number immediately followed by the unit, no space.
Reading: 0°C
